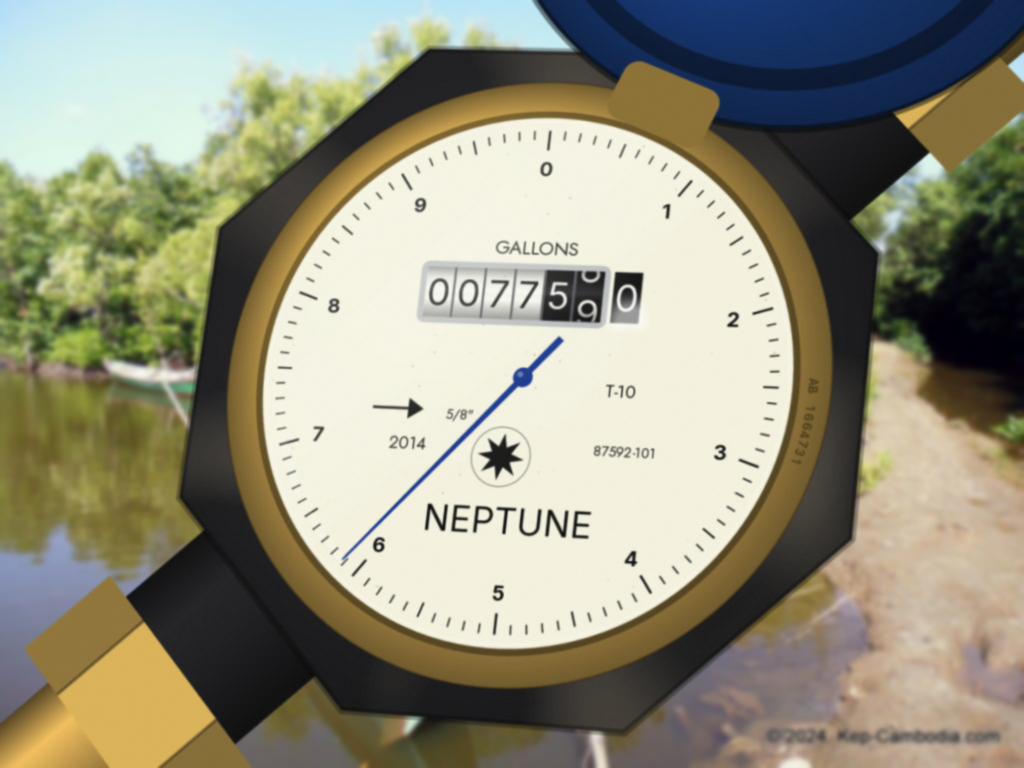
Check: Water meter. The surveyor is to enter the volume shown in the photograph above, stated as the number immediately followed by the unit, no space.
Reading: 77586.1gal
